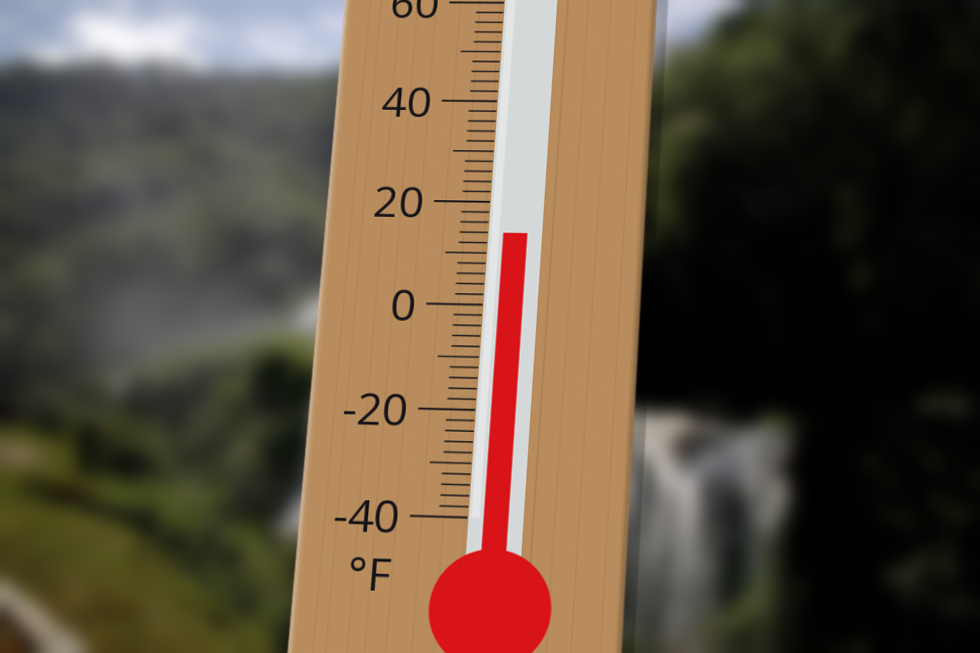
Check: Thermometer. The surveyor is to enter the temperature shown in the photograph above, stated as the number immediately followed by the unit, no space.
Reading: 14°F
